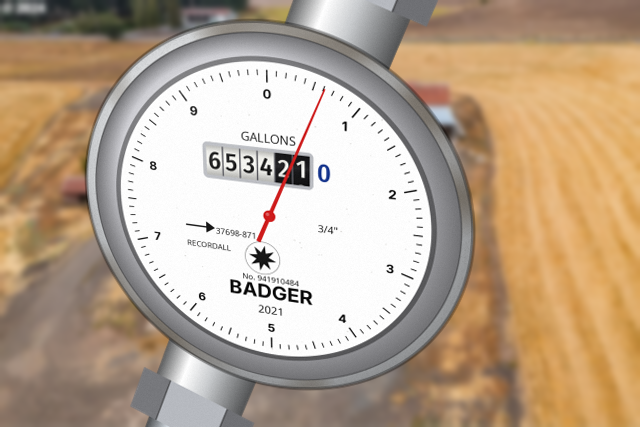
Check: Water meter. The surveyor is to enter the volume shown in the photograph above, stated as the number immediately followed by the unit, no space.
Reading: 6534210.6gal
